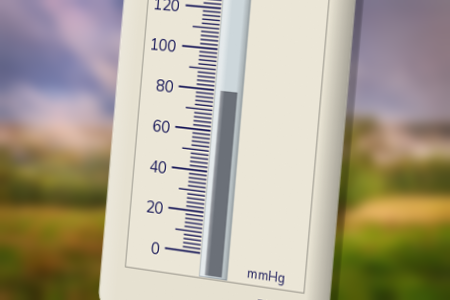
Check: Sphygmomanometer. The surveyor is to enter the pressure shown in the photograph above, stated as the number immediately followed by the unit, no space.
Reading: 80mmHg
